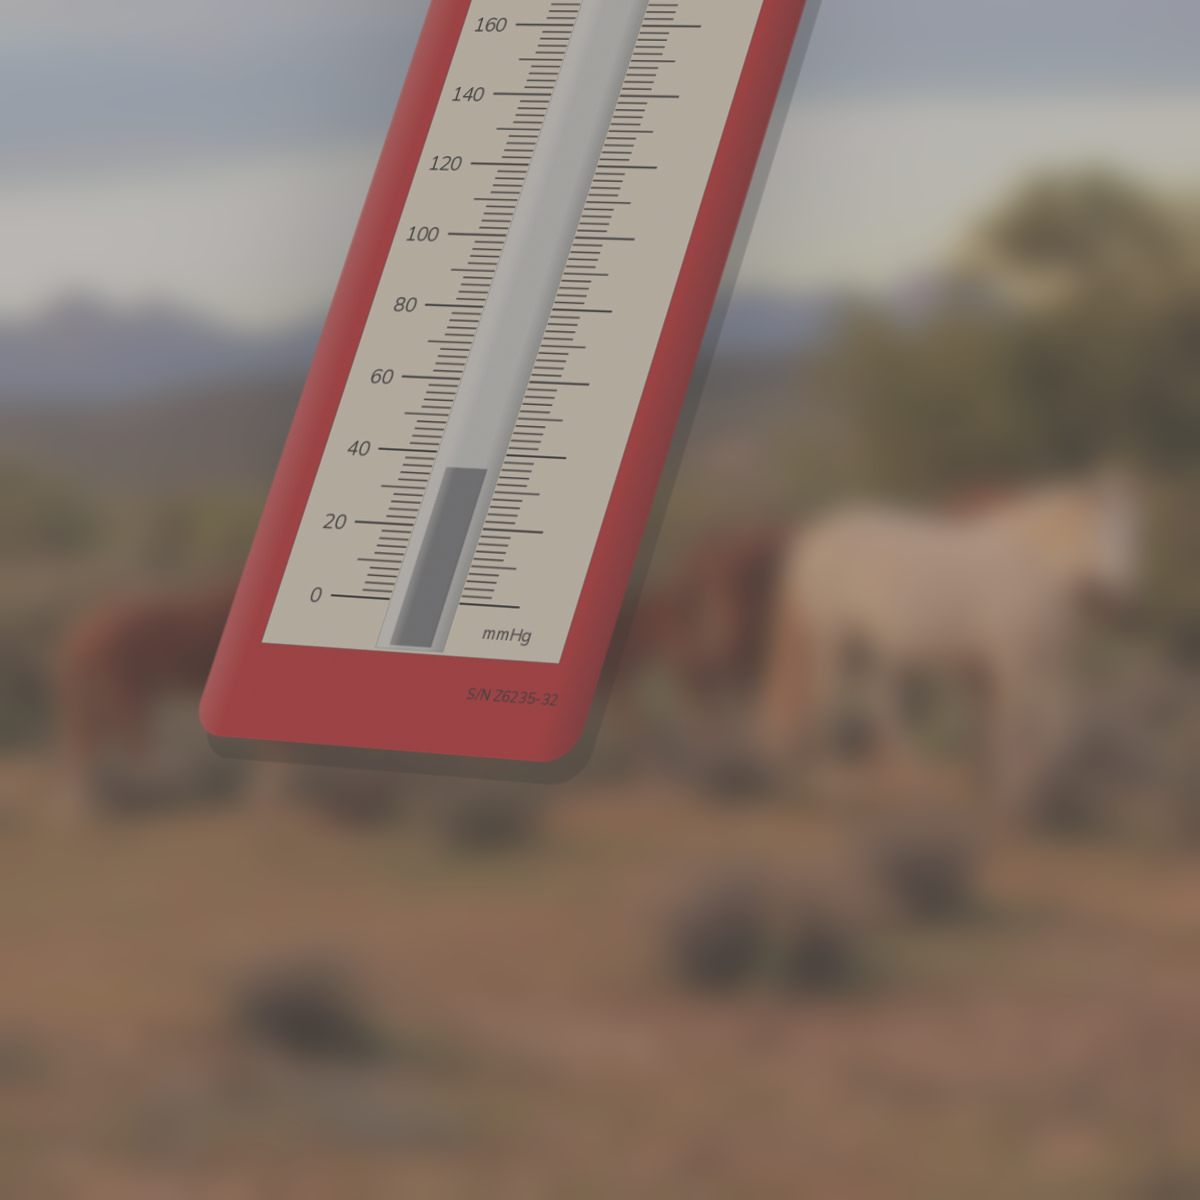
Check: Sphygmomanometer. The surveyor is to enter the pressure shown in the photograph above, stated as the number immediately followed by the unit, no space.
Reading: 36mmHg
